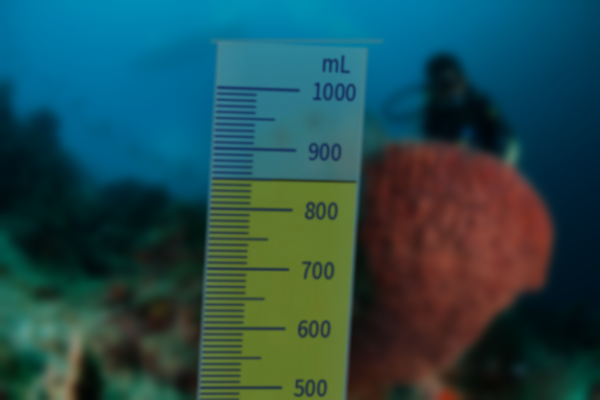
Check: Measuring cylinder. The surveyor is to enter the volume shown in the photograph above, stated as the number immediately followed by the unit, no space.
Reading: 850mL
